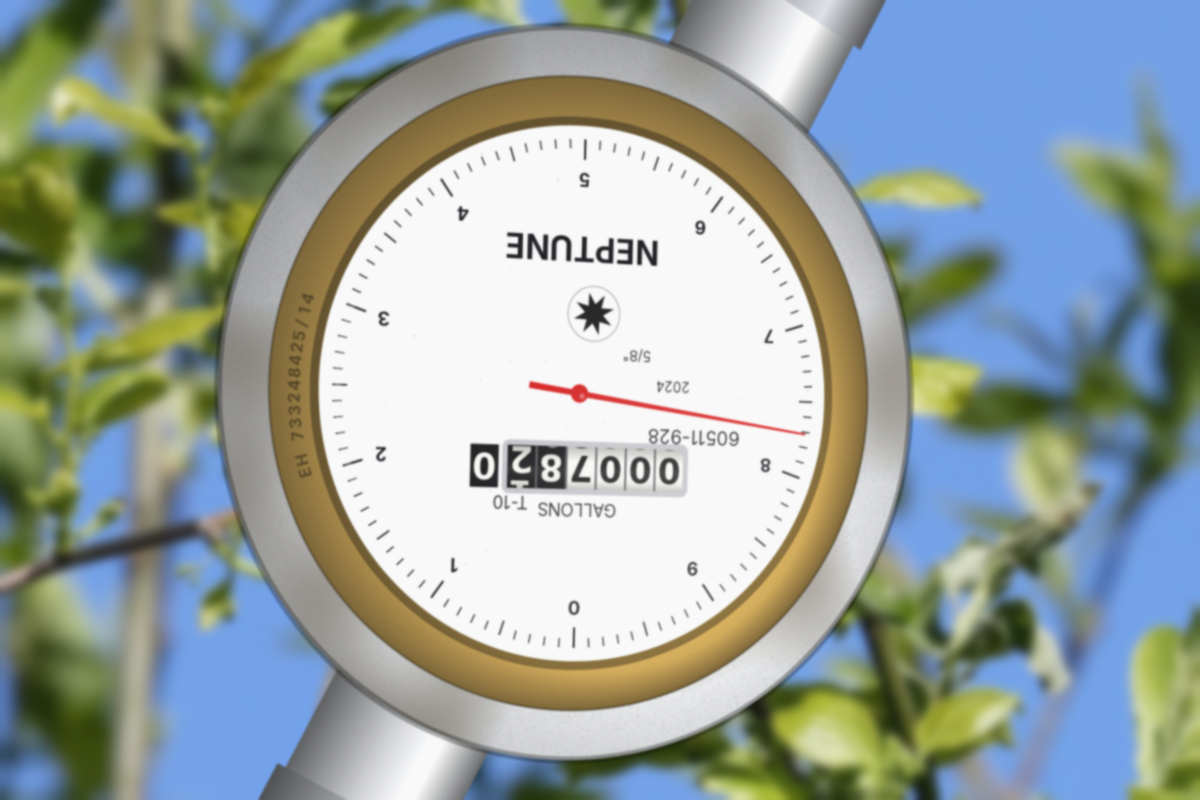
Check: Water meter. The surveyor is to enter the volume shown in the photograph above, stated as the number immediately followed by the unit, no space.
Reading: 7817.7gal
